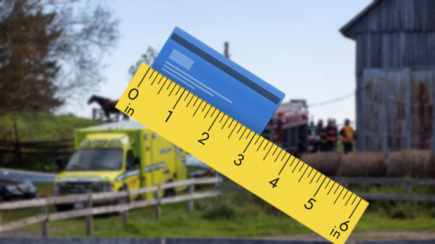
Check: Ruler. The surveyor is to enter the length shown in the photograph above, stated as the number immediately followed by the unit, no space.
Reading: 3.125in
